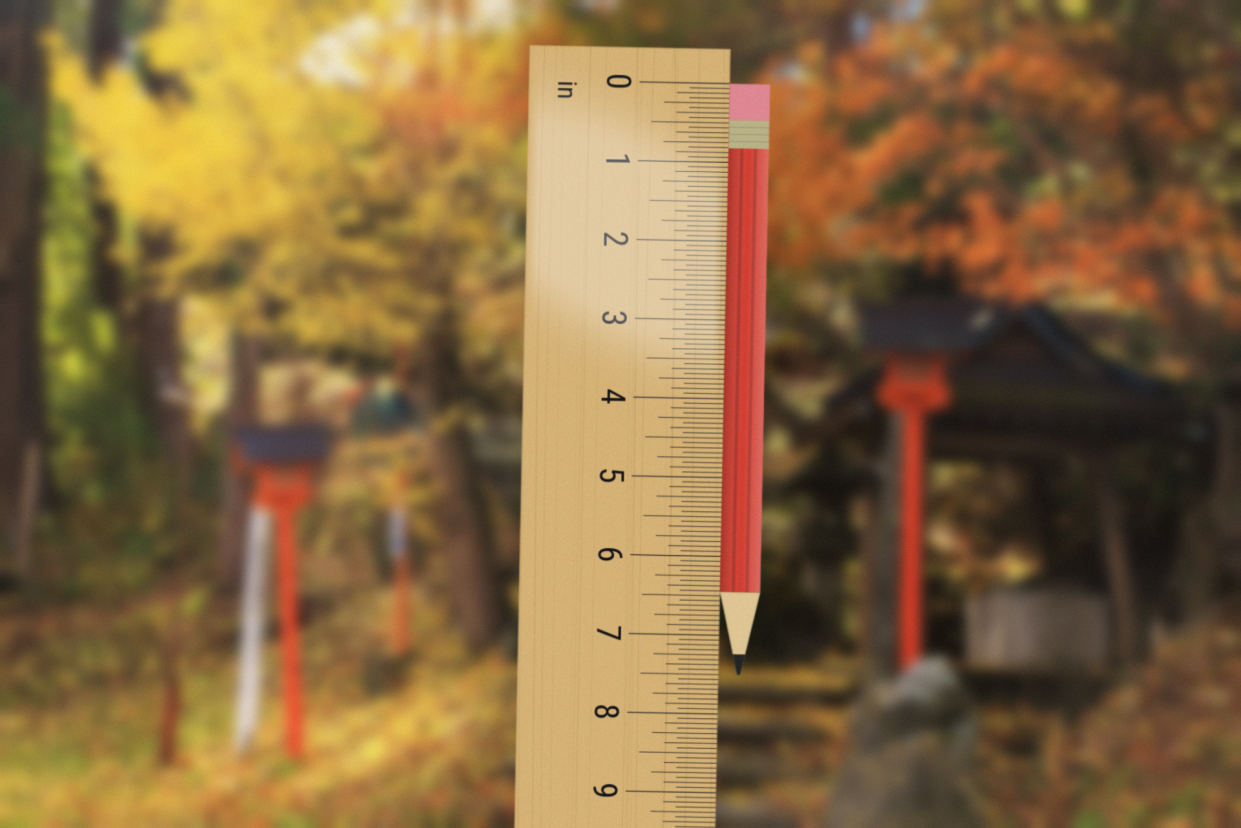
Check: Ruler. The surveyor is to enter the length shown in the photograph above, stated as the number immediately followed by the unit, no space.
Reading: 7.5in
